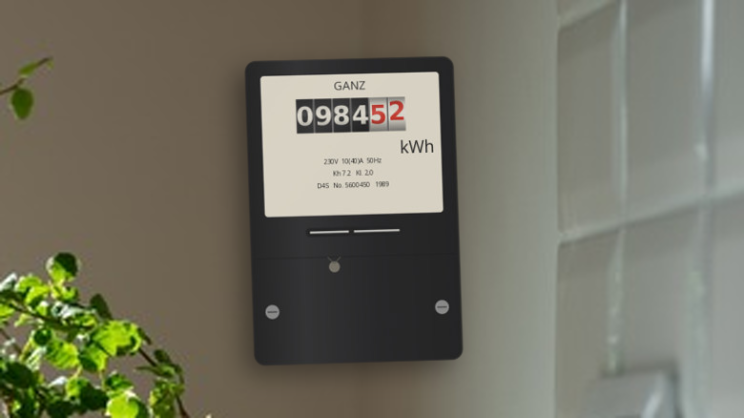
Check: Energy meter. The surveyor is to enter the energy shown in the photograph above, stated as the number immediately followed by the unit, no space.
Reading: 984.52kWh
